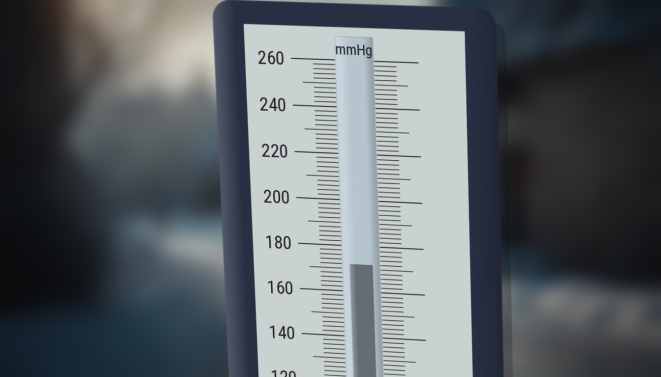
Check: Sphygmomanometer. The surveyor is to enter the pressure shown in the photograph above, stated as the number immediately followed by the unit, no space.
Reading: 172mmHg
